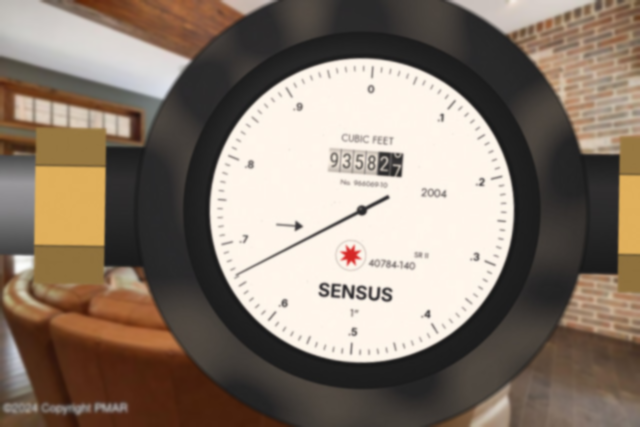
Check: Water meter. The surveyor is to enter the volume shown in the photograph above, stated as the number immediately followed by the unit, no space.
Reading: 935826.66ft³
